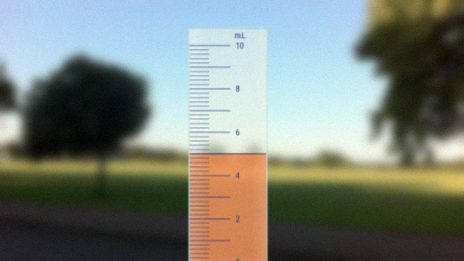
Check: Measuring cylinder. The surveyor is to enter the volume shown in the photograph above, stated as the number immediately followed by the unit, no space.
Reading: 5mL
